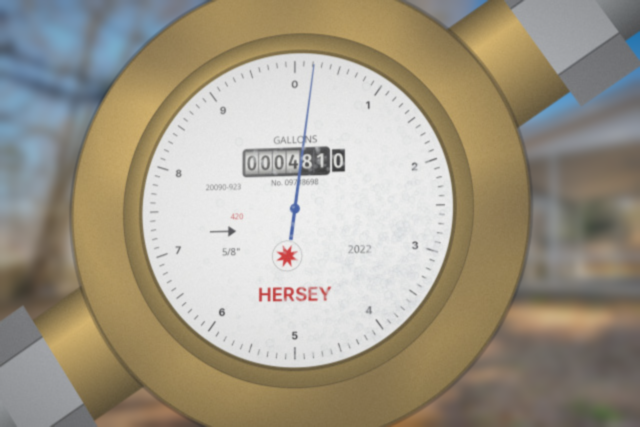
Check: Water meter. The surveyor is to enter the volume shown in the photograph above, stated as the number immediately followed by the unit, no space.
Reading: 4810.2gal
